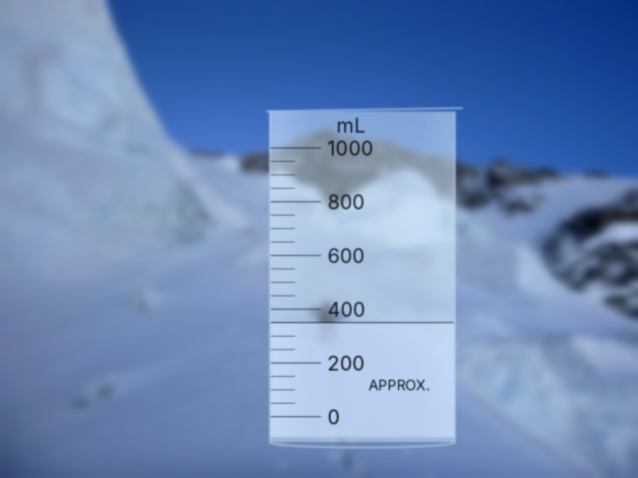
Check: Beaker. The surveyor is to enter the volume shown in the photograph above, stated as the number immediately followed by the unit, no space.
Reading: 350mL
